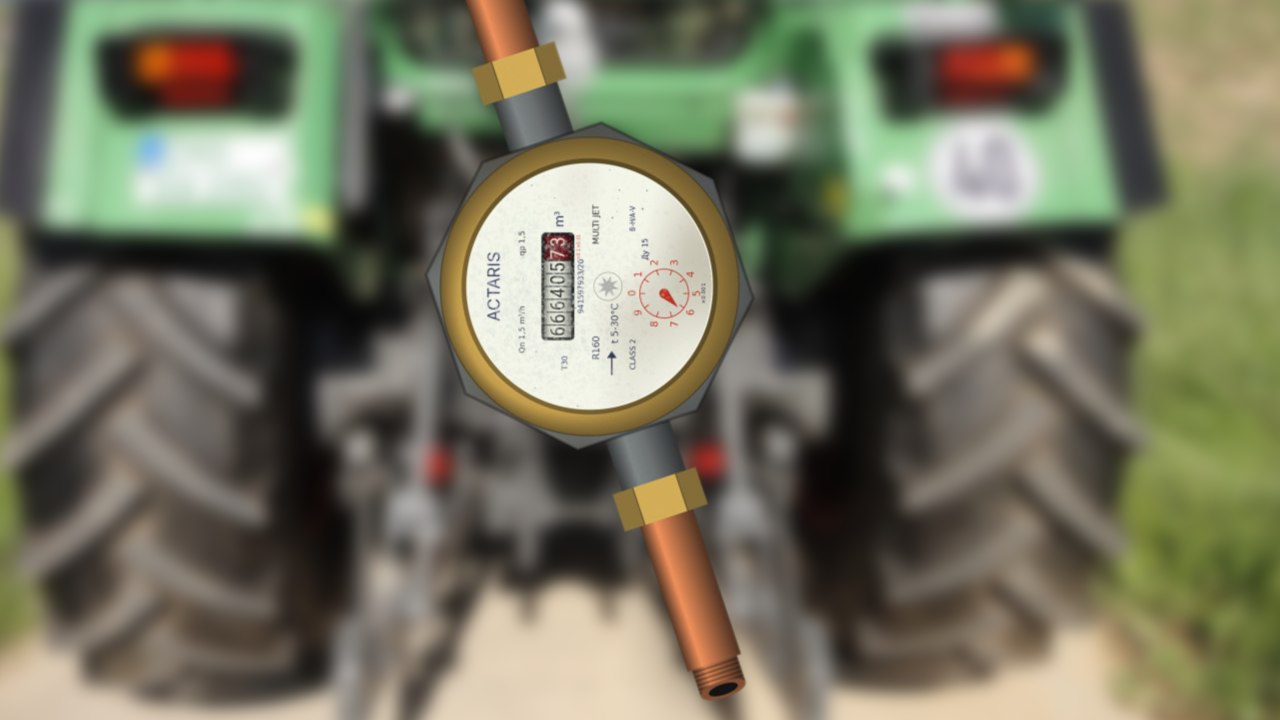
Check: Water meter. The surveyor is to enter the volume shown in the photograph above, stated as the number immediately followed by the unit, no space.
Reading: 666405.736m³
